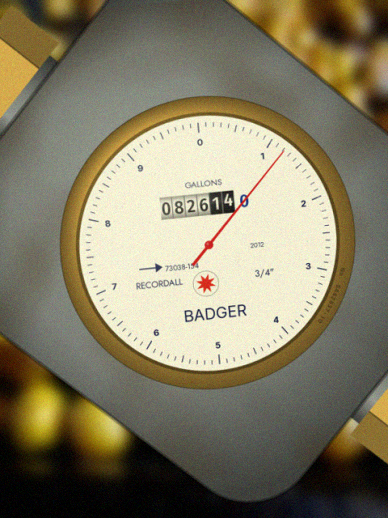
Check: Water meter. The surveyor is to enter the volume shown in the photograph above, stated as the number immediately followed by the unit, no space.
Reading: 826141.2gal
